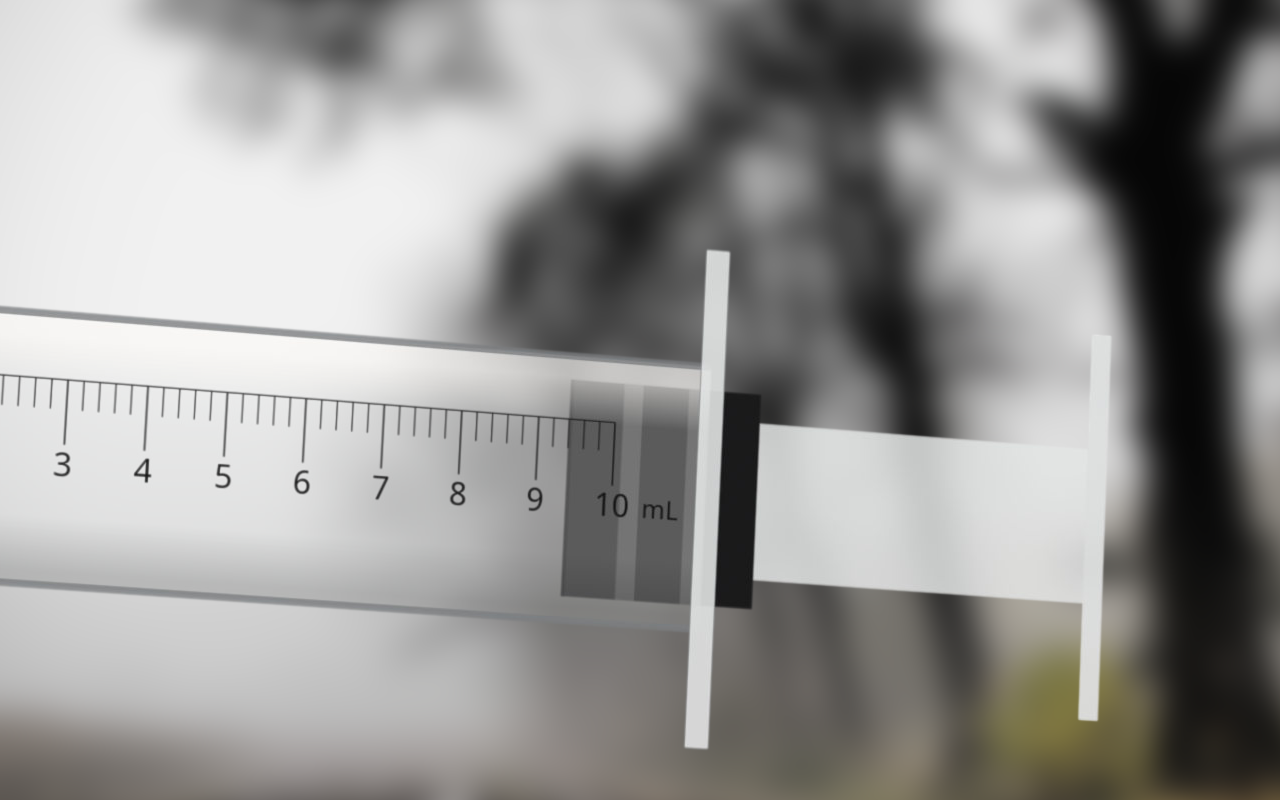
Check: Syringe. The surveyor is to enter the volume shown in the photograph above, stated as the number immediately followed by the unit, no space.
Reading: 9.4mL
